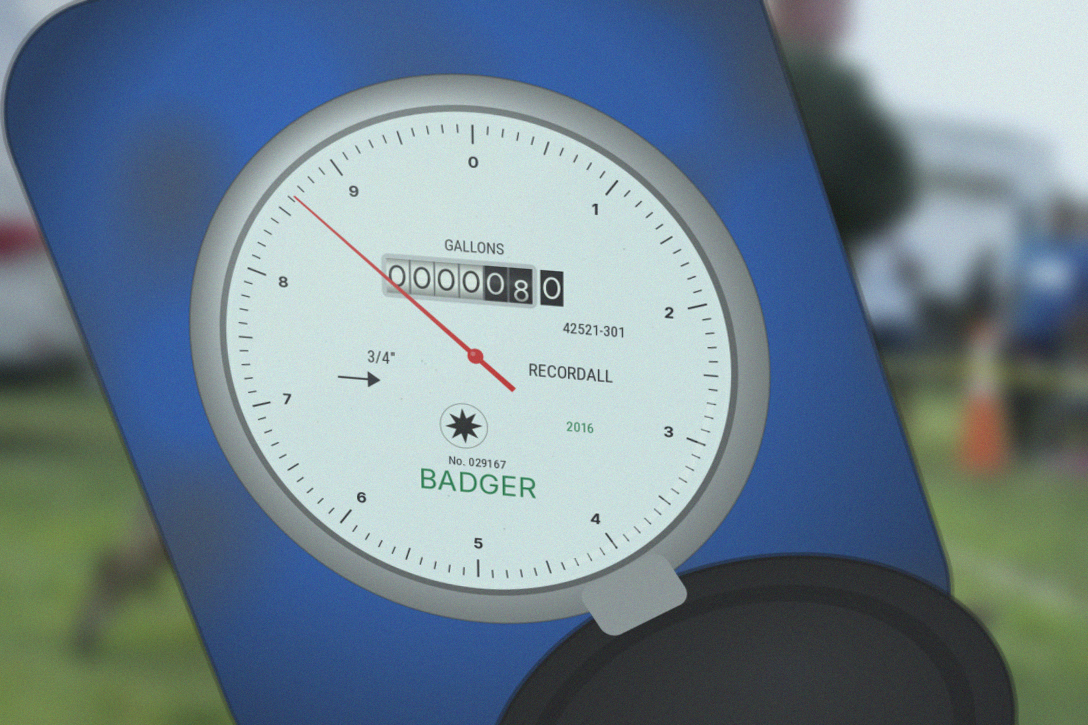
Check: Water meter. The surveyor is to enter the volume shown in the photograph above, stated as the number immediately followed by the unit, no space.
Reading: 78.6gal
